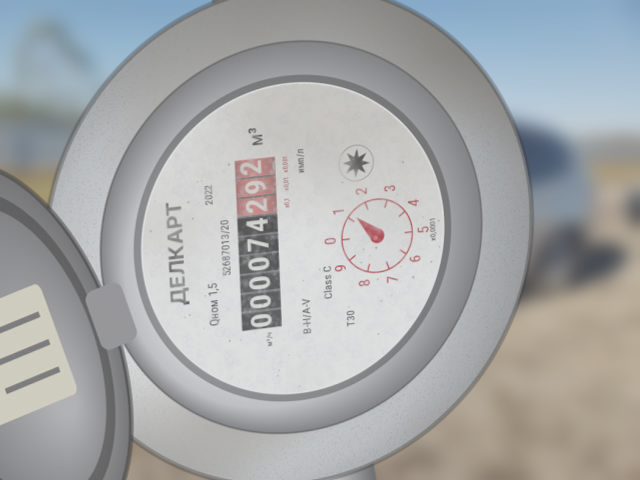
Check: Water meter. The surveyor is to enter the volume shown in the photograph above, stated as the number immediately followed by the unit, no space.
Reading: 74.2921m³
